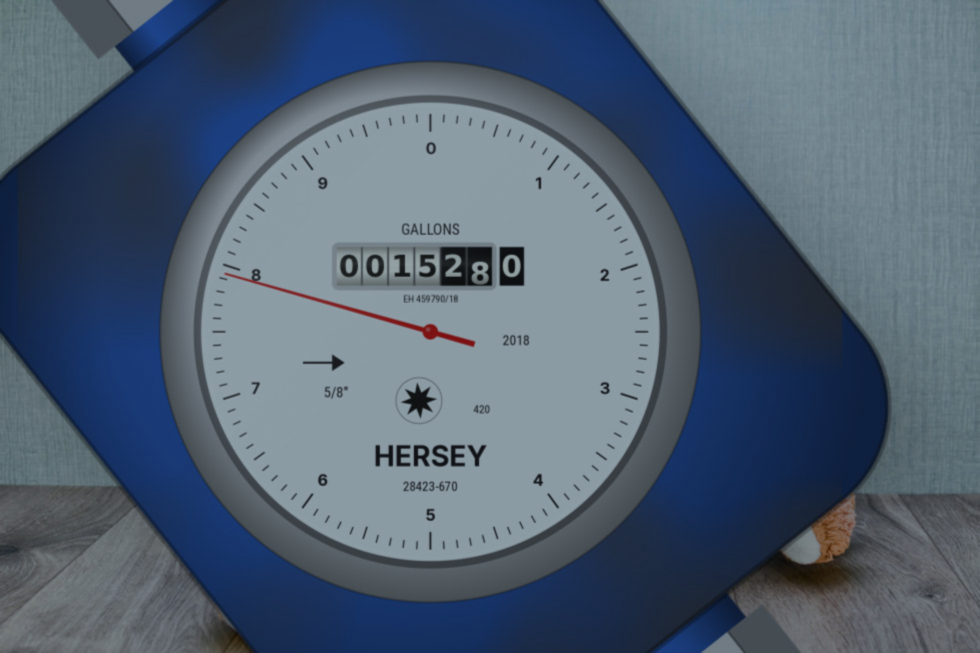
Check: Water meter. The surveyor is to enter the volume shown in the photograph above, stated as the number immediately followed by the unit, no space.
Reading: 15277.9gal
